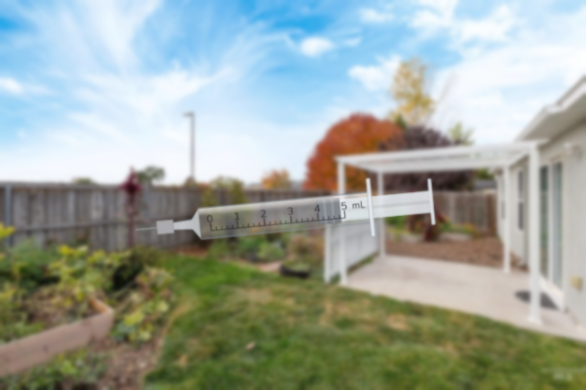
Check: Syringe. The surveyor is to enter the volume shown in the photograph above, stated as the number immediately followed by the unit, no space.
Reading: 4mL
